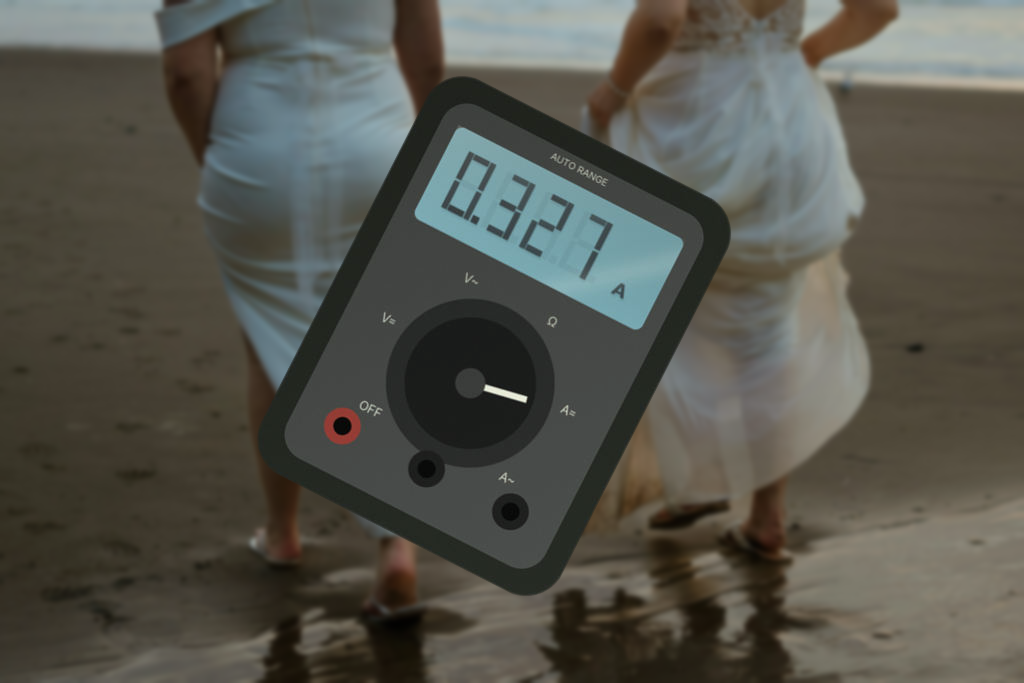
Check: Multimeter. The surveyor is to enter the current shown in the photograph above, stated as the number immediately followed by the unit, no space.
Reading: 0.327A
